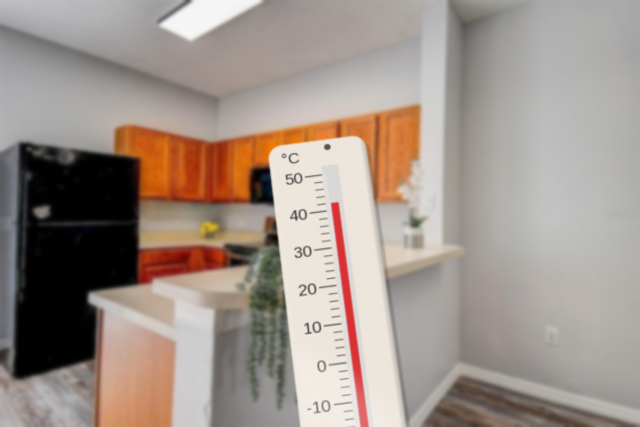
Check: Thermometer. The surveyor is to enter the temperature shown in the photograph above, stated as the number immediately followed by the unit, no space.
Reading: 42°C
